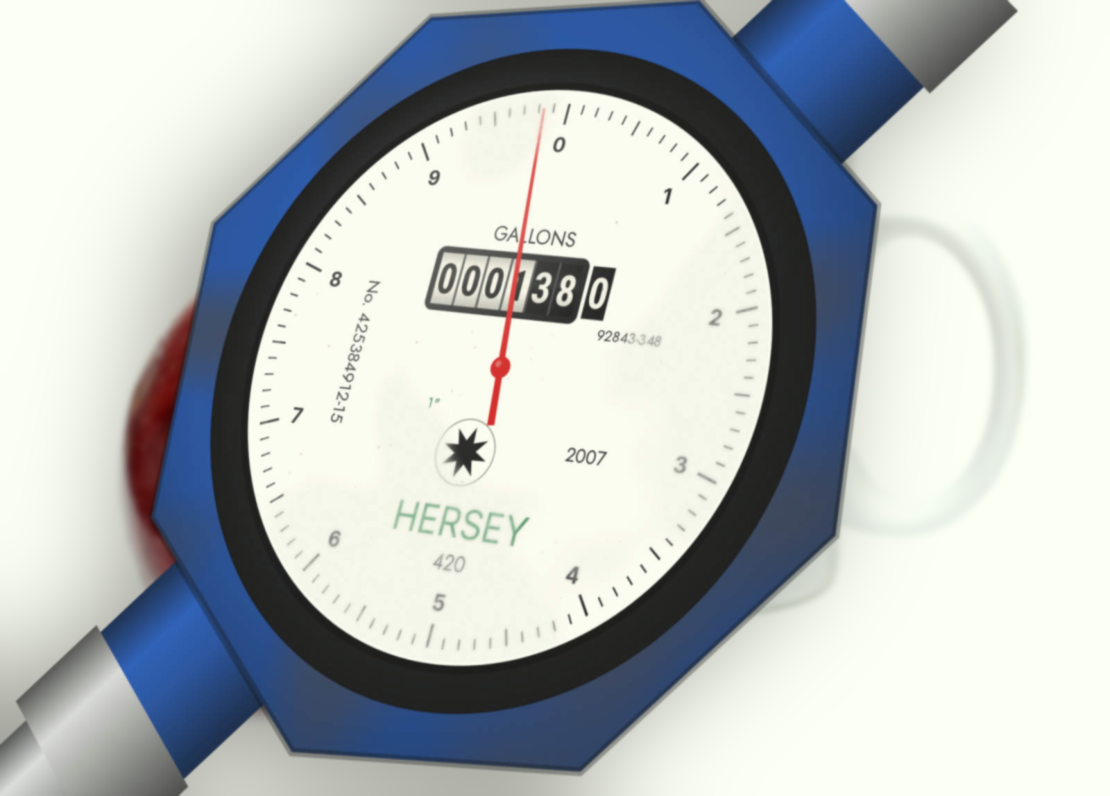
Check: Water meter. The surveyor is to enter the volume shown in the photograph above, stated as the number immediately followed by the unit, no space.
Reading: 1379.8gal
